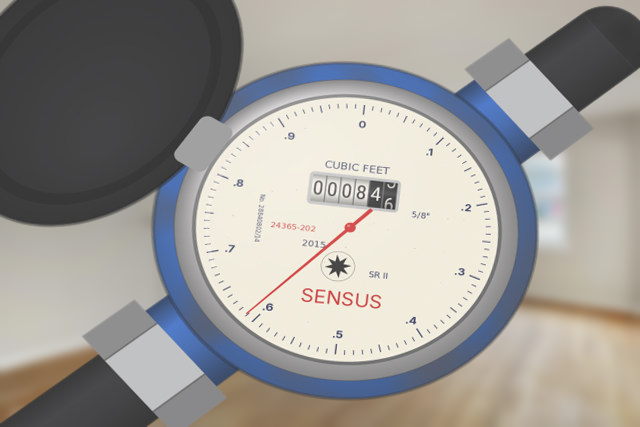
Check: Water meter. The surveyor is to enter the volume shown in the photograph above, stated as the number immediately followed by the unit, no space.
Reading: 845.61ft³
